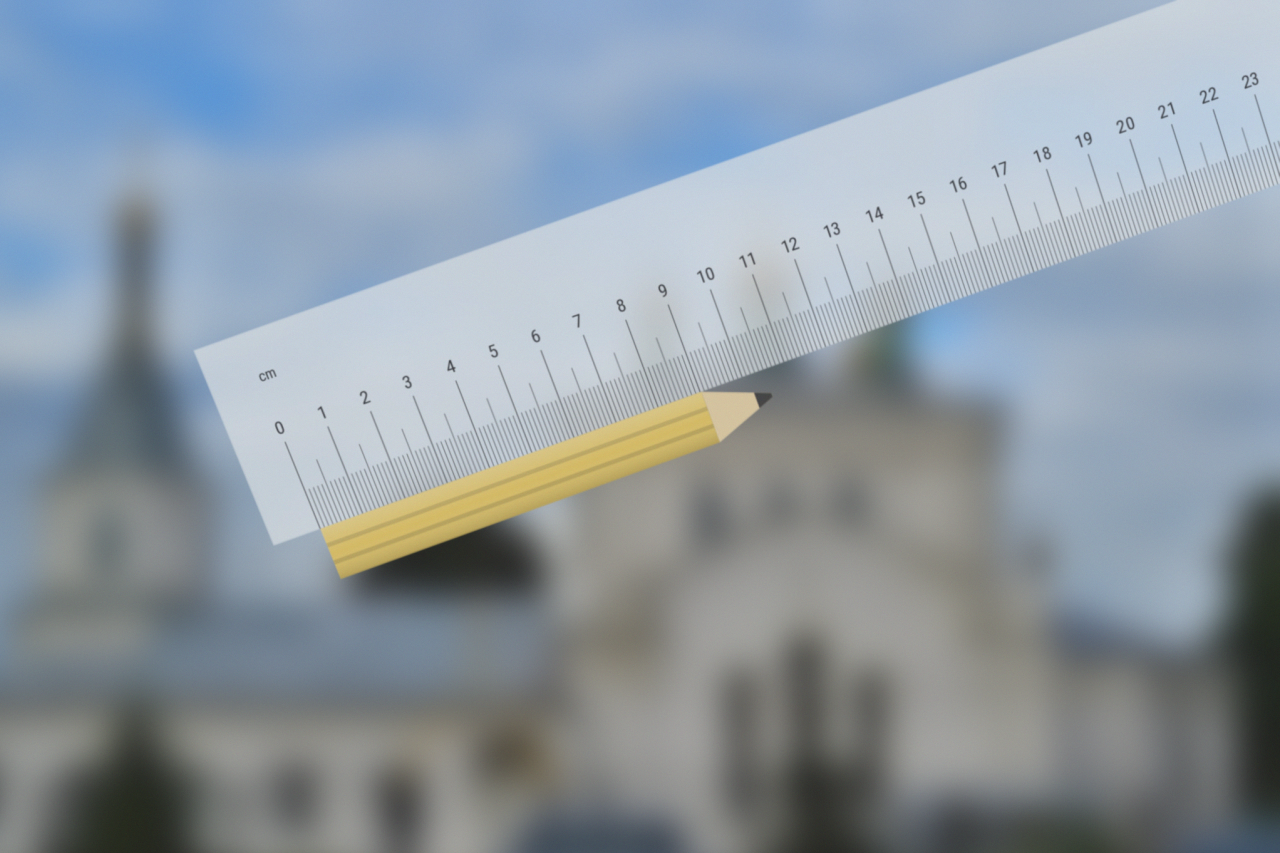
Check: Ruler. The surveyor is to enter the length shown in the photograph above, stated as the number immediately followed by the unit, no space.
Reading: 10.5cm
